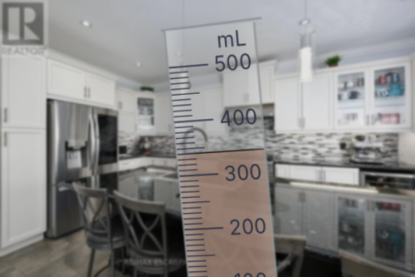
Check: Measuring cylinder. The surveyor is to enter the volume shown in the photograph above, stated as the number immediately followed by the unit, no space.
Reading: 340mL
